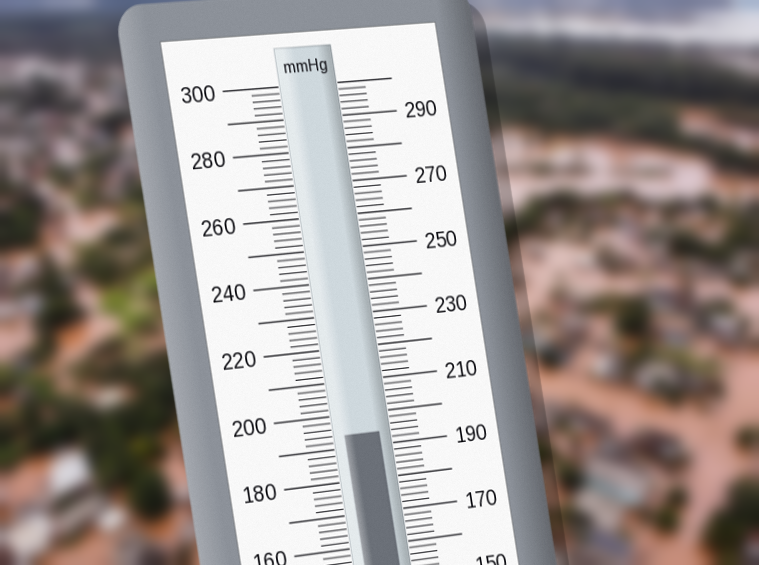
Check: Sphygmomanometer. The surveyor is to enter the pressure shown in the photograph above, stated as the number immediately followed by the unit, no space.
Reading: 194mmHg
